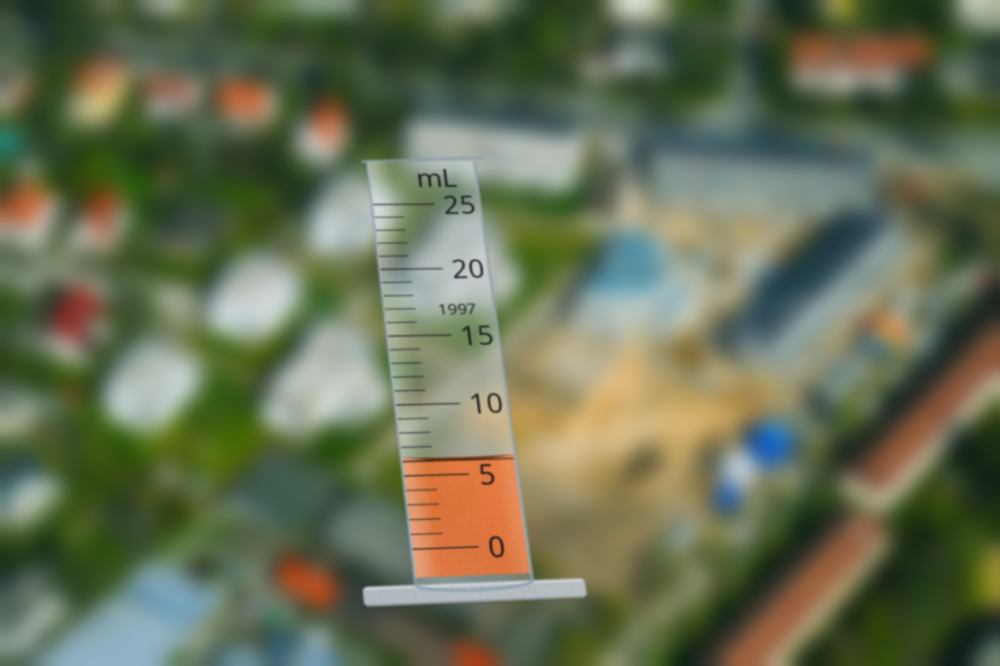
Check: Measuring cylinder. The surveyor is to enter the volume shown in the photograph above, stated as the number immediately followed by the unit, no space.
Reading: 6mL
